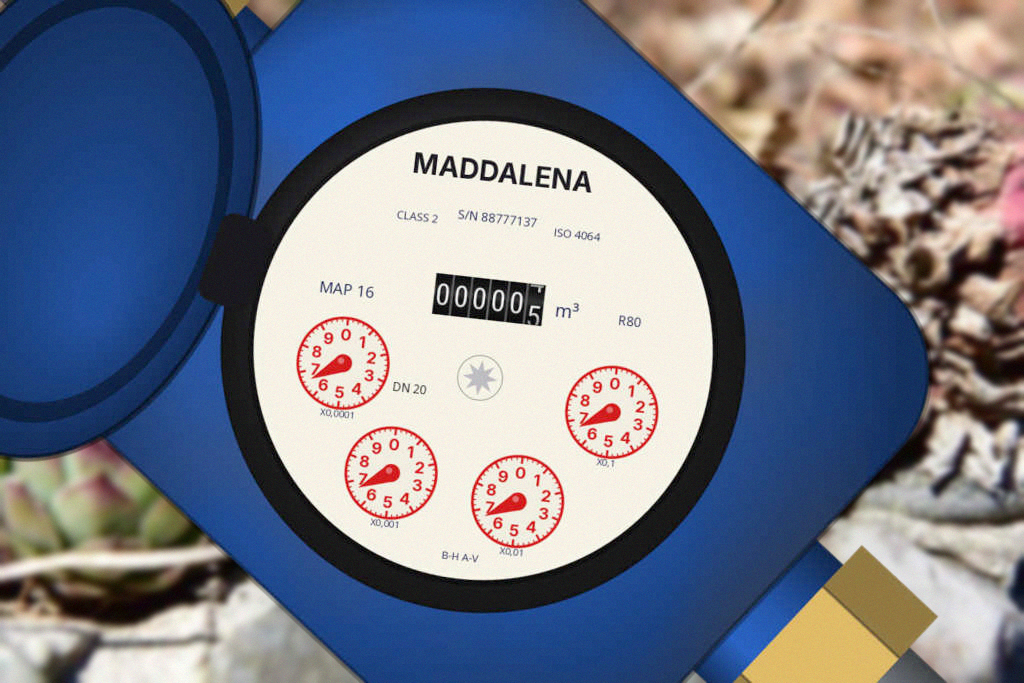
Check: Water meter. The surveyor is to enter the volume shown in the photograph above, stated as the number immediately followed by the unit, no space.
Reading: 4.6666m³
